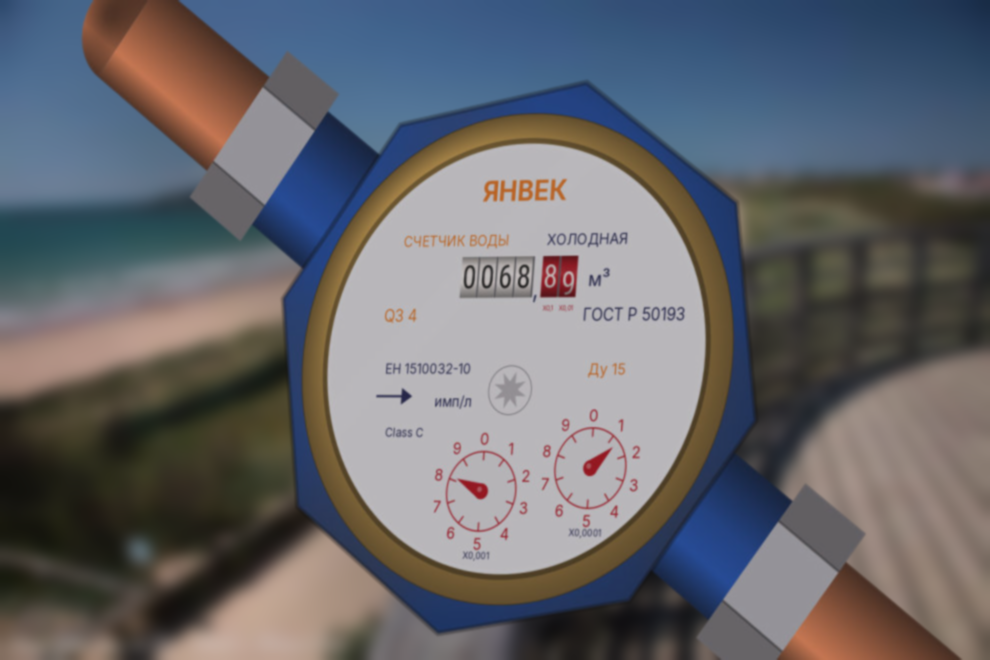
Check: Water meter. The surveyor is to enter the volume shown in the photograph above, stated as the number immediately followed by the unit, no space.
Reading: 68.8881m³
